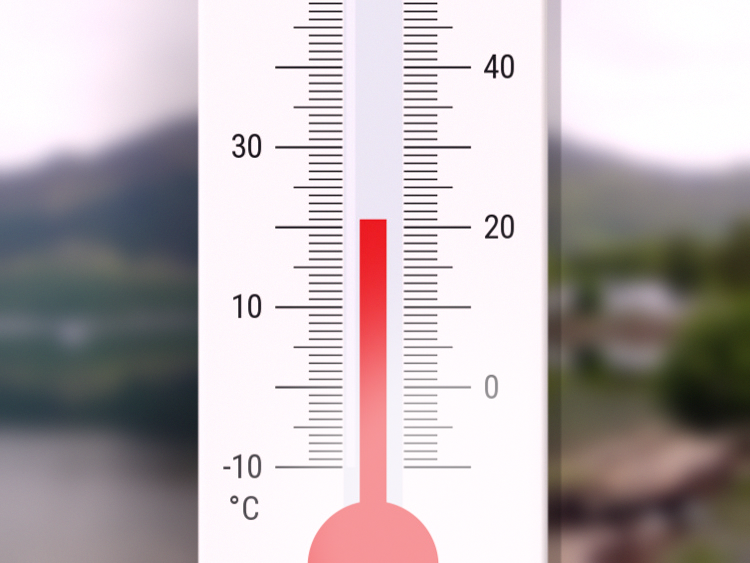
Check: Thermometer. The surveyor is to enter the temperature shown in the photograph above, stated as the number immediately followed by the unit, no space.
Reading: 21°C
